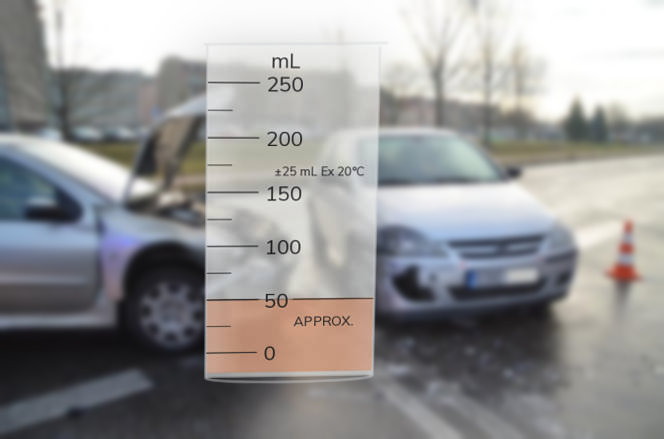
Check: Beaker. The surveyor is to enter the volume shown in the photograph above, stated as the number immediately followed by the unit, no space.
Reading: 50mL
